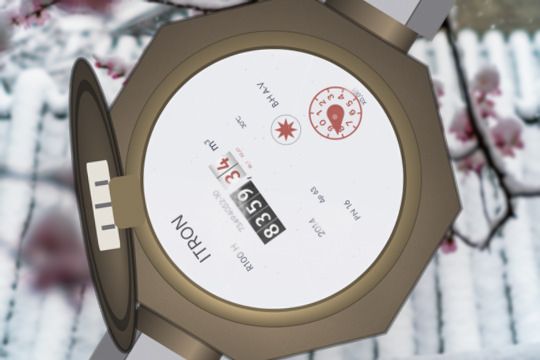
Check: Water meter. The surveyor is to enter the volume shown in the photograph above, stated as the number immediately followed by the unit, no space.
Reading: 8359.348m³
